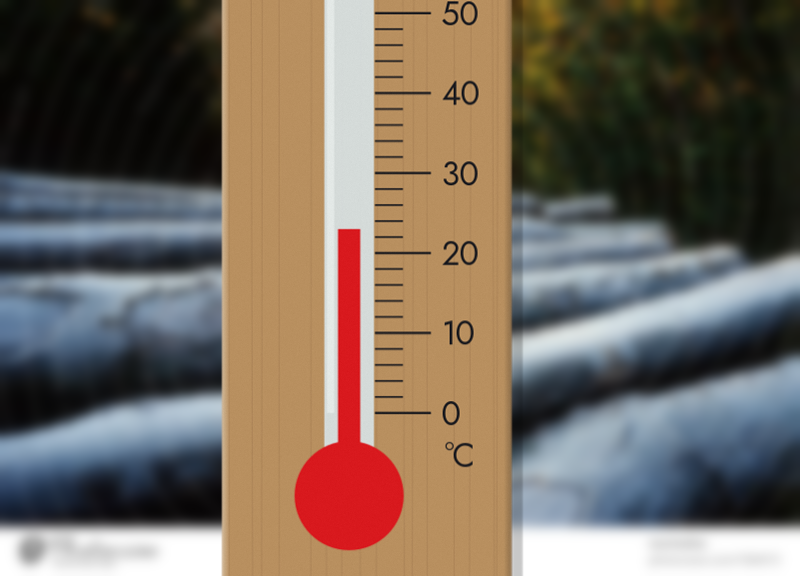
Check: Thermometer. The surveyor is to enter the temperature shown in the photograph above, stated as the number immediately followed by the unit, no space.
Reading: 23°C
